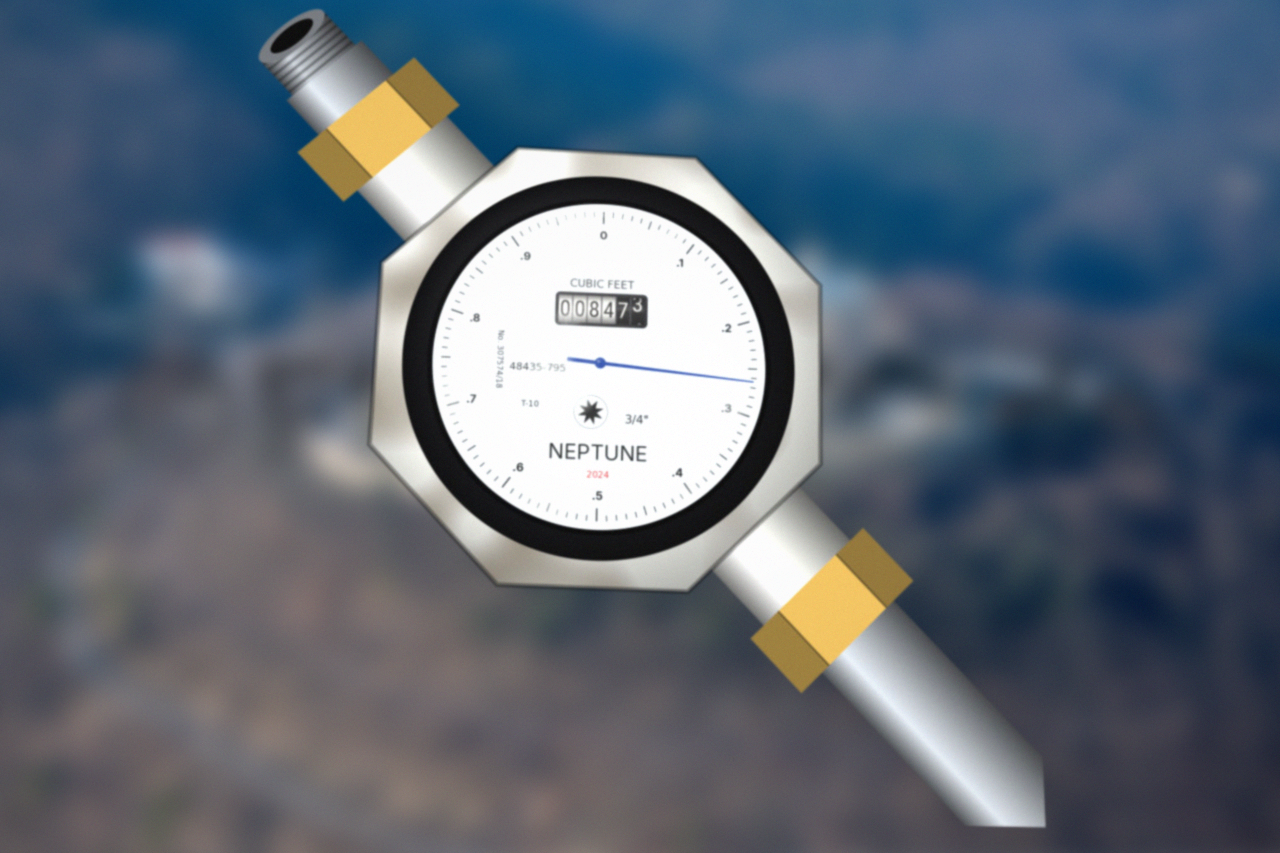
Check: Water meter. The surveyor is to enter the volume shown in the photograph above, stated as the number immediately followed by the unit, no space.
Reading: 8473.26ft³
